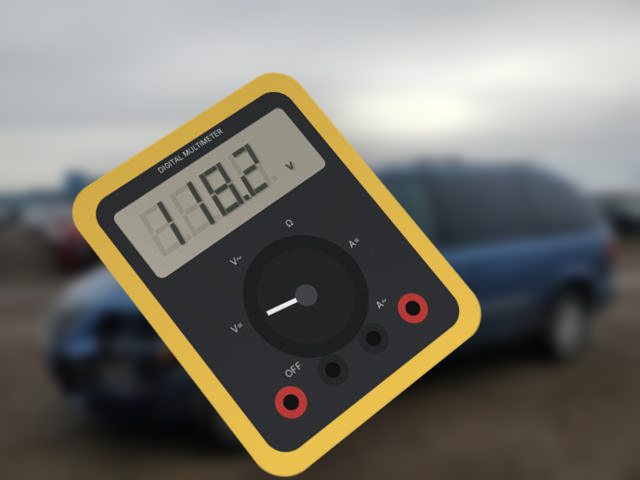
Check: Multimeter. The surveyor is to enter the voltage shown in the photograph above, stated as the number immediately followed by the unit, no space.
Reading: 118.2V
